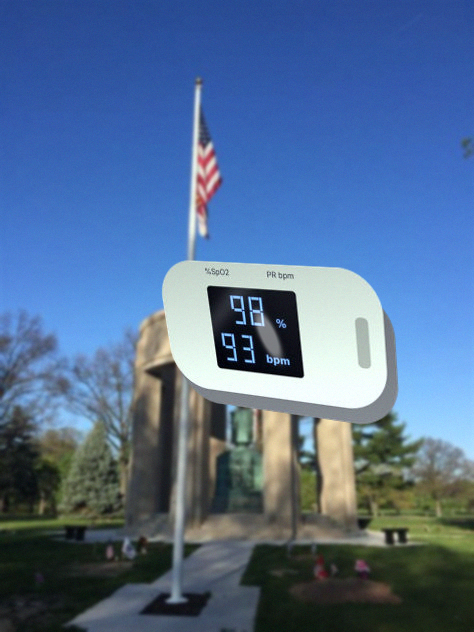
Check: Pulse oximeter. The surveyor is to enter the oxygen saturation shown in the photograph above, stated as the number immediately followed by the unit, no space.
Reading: 98%
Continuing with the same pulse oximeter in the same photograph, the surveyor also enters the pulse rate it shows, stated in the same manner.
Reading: 93bpm
